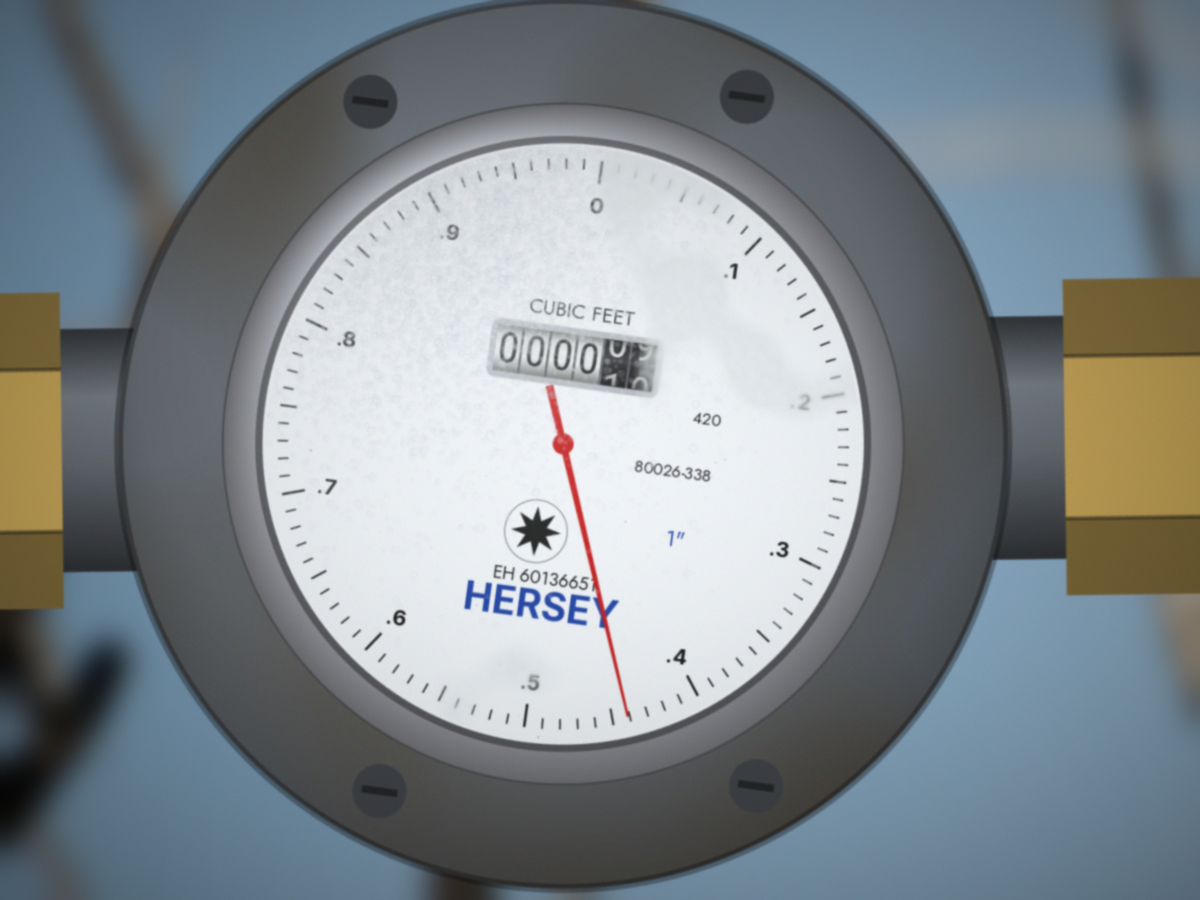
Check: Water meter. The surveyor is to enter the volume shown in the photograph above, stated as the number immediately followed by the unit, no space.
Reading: 9.44ft³
